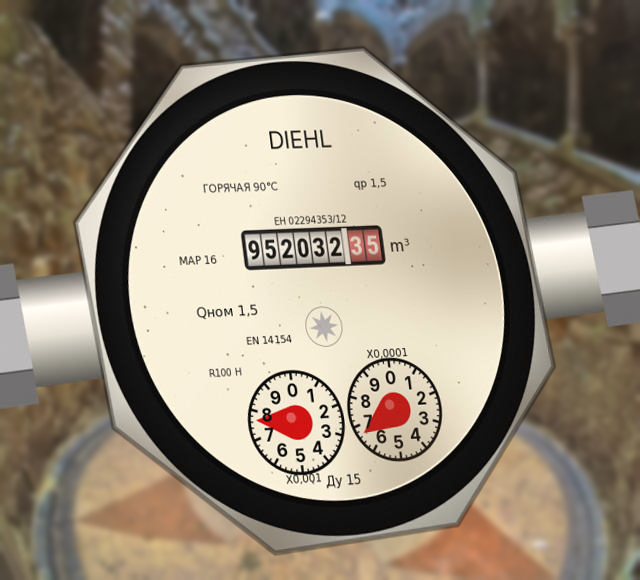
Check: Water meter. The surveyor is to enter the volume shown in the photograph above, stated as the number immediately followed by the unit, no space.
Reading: 952032.3576m³
